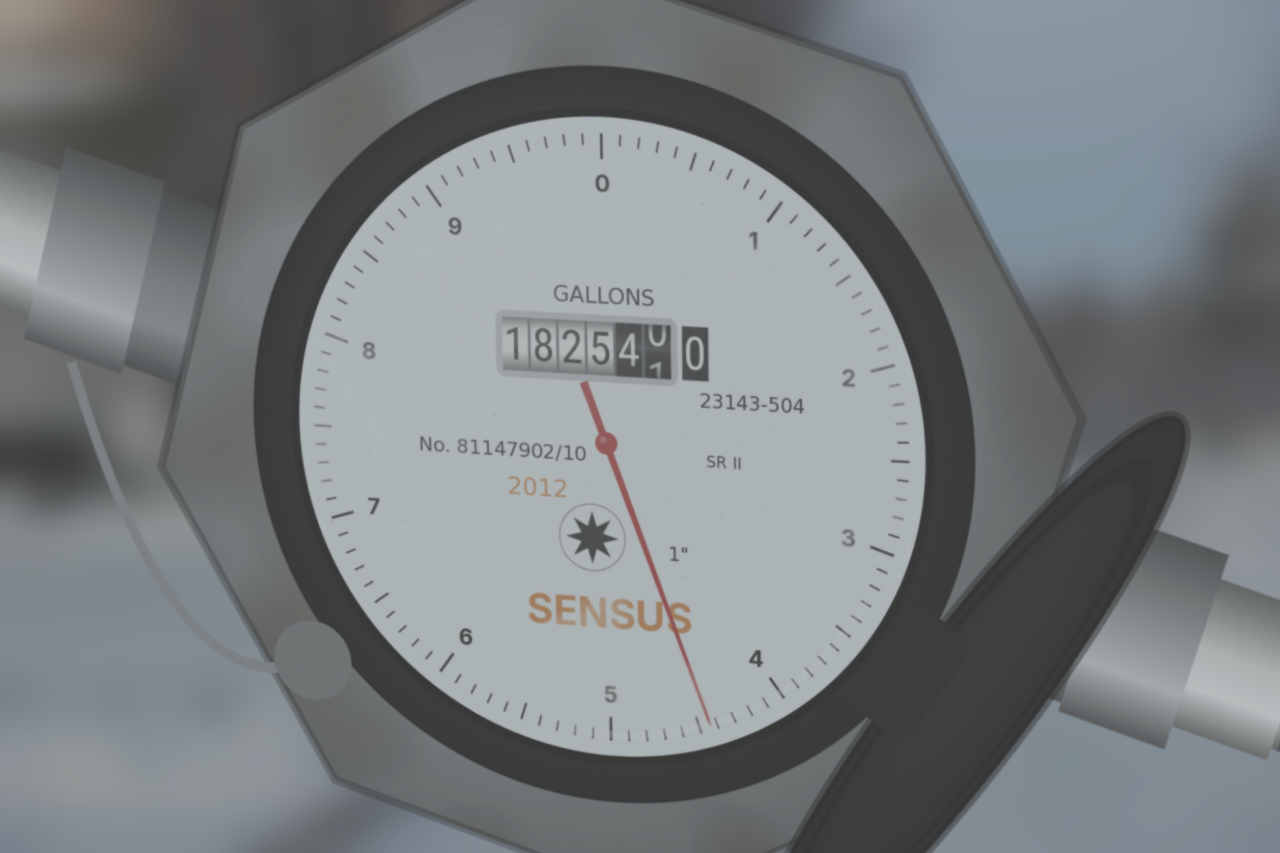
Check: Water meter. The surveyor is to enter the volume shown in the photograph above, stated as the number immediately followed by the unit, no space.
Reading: 1825404.4gal
